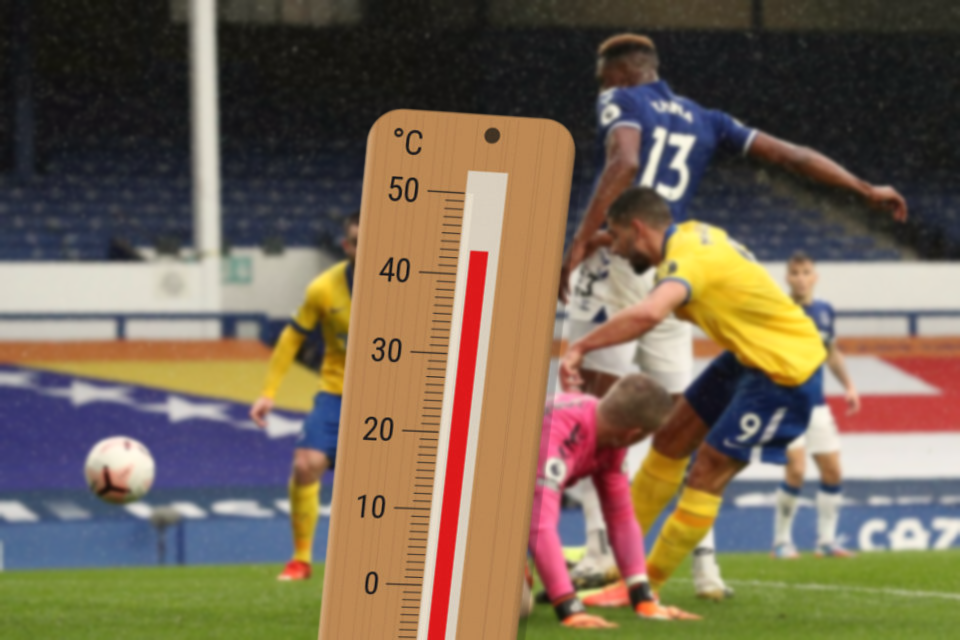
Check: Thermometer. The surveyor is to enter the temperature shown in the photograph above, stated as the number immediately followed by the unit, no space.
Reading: 43°C
